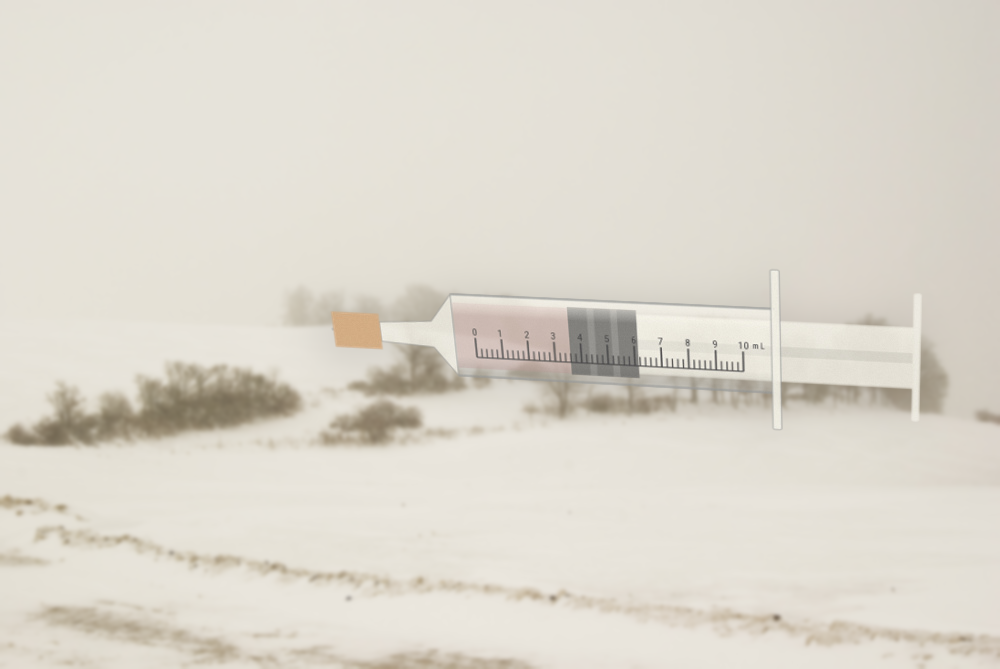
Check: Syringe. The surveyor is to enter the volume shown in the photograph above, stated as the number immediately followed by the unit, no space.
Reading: 3.6mL
